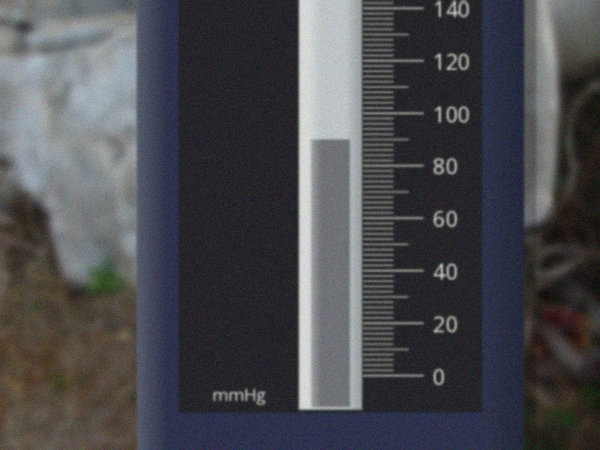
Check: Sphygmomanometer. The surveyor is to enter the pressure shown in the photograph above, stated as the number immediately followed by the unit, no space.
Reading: 90mmHg
